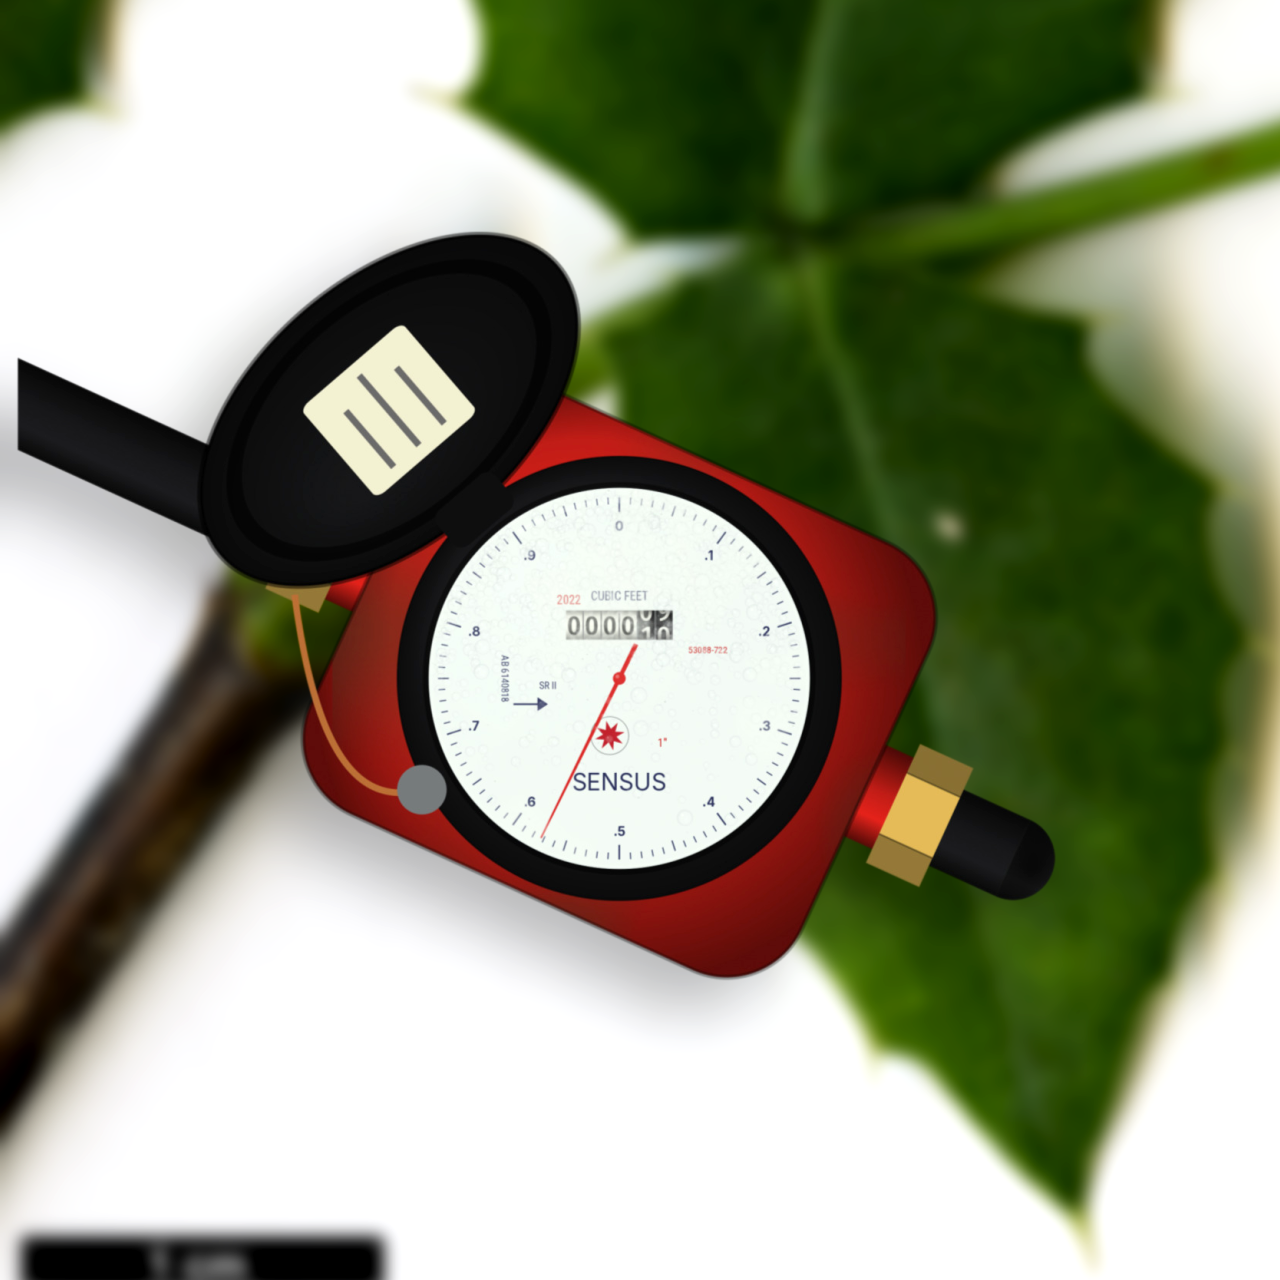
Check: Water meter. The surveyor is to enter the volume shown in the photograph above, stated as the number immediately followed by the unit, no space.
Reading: 9.57ft³
